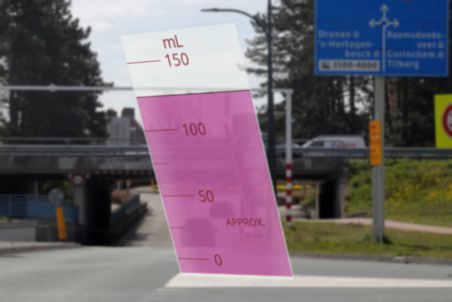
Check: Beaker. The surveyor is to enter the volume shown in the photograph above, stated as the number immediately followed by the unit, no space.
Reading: 125mL
